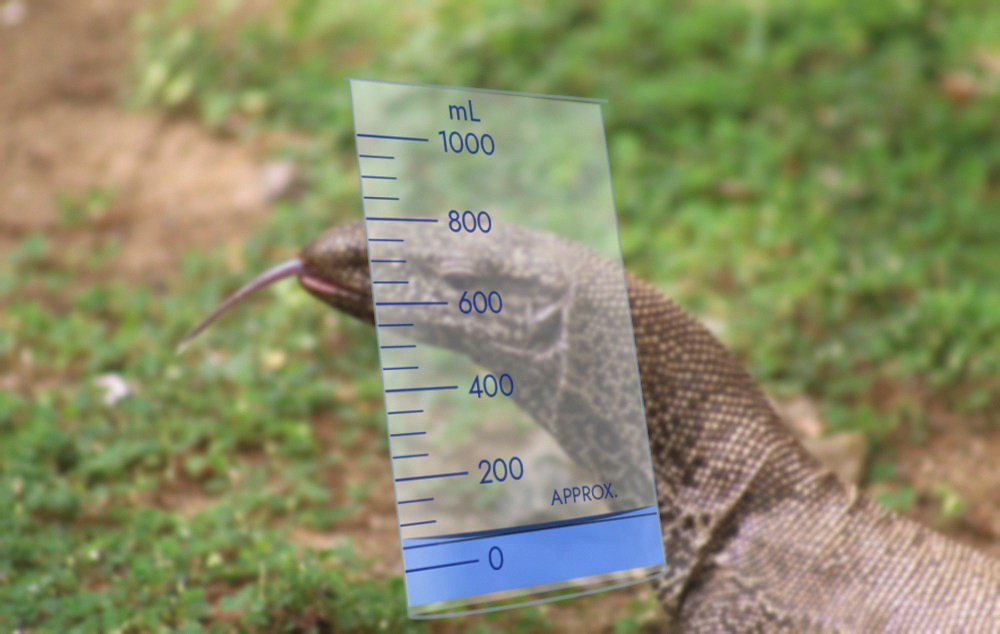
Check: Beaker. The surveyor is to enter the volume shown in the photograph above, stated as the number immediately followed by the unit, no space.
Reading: 50mL
